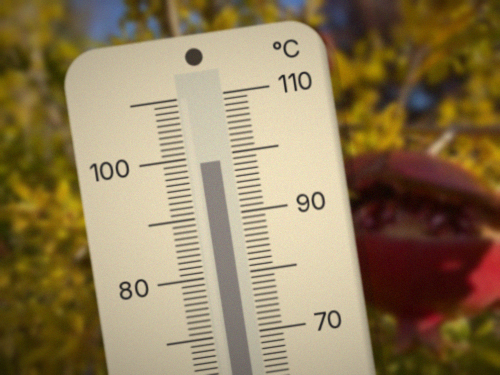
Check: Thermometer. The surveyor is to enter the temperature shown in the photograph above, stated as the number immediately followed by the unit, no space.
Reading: 99°C
